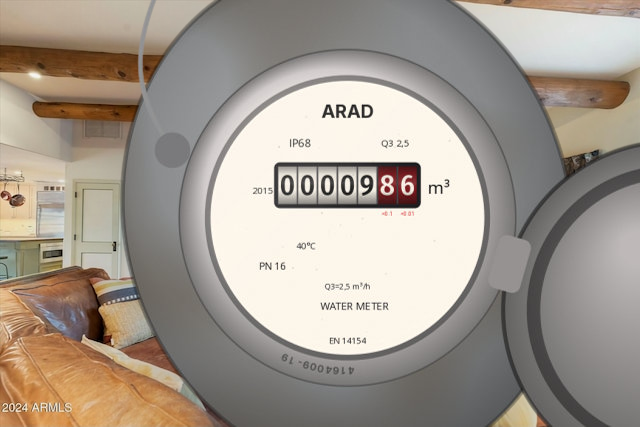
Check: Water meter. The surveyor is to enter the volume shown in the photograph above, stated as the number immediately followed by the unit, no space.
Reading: 9.86m³
